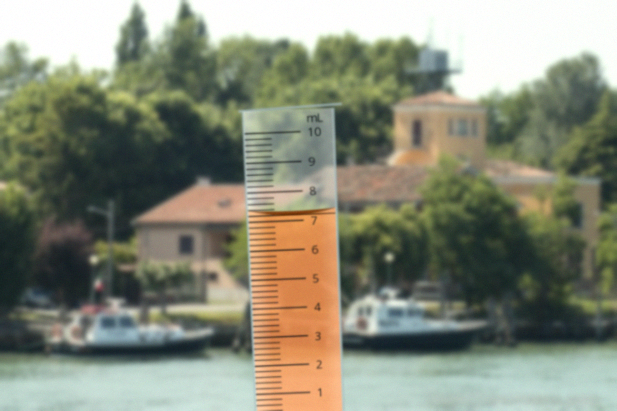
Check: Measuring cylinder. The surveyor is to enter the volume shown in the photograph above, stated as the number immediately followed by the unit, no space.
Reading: 7.2mL
